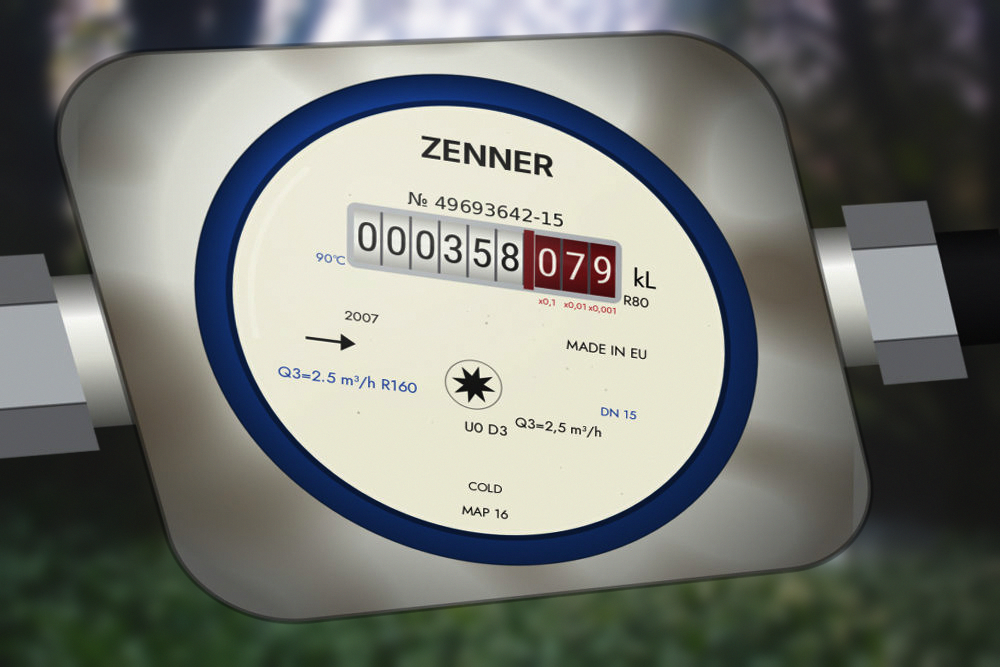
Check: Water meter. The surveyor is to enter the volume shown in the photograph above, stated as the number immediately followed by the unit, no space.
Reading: 358.079kL
